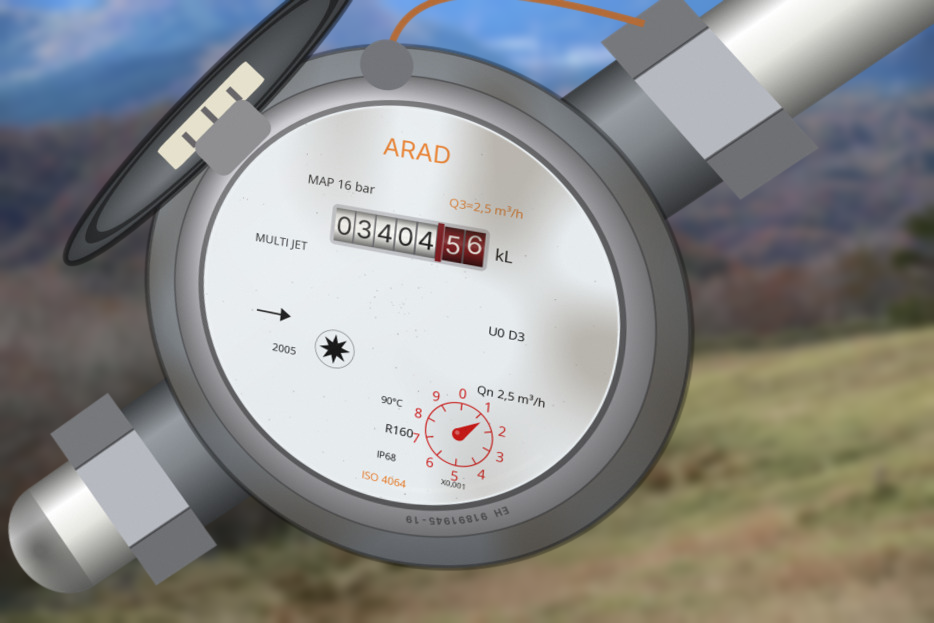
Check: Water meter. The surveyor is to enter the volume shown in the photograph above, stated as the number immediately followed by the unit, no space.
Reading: 3404.561kL
